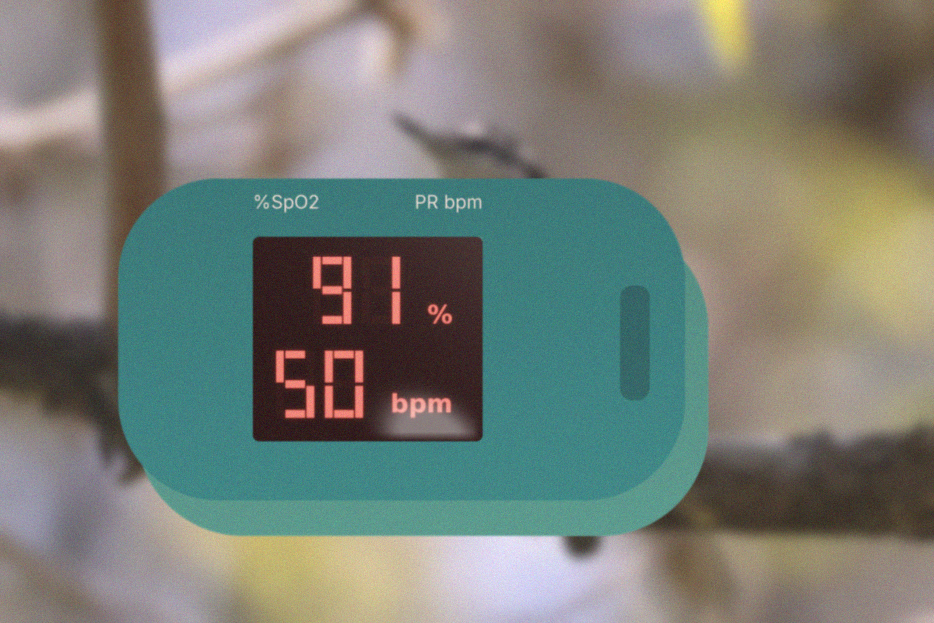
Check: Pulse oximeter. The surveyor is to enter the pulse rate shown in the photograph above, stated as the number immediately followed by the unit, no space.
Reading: 50bpm
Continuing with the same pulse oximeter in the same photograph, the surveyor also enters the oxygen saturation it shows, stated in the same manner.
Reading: 91%
